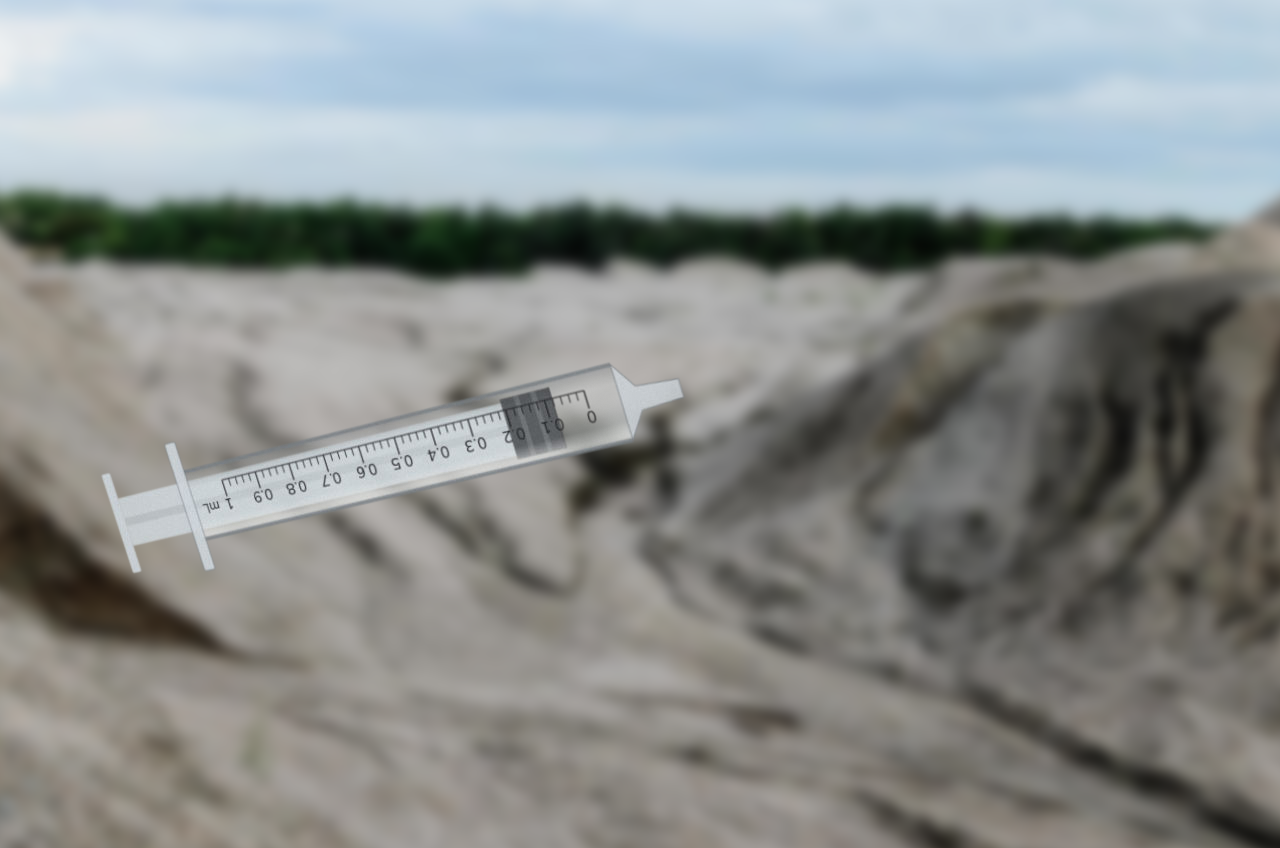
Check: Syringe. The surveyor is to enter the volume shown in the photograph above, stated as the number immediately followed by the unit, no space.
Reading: 0.08mL
